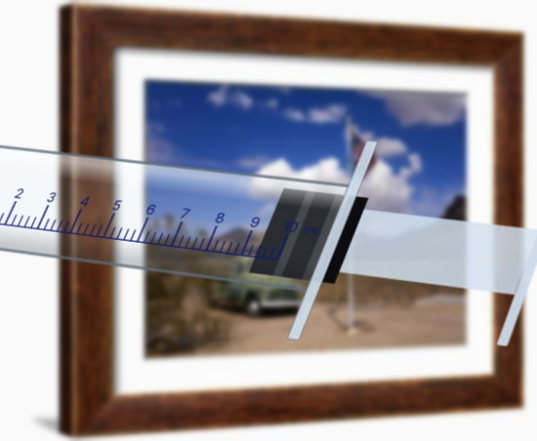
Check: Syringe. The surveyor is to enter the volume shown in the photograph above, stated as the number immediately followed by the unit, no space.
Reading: 9.4mL
